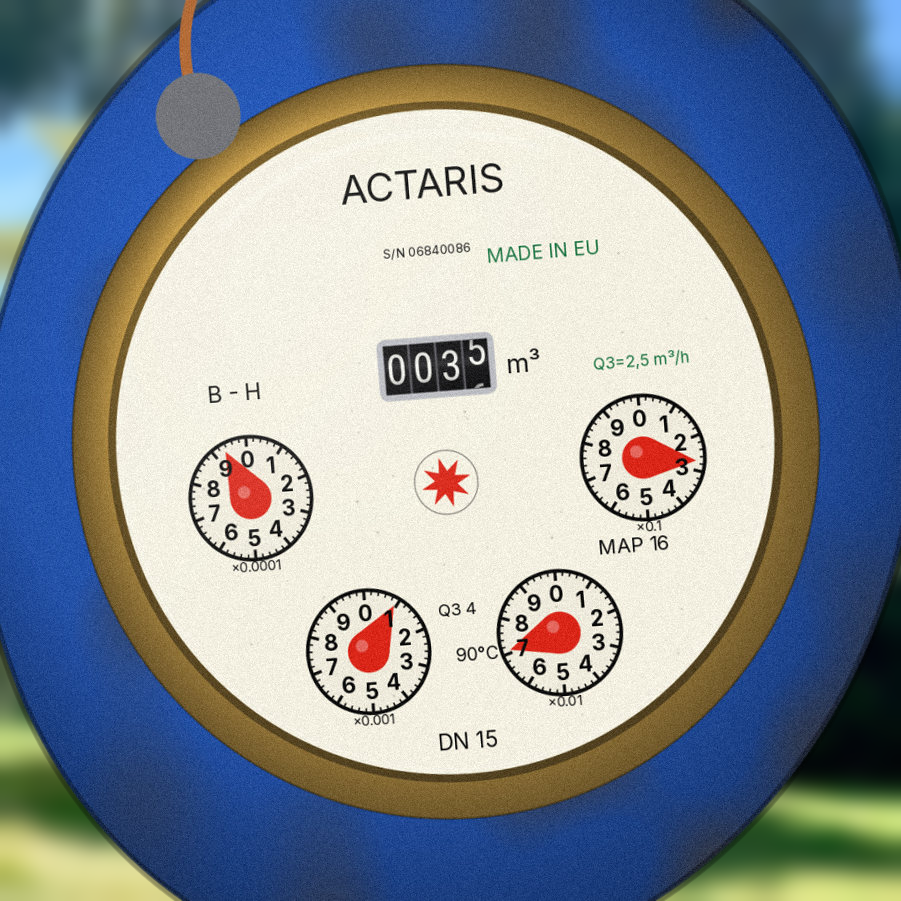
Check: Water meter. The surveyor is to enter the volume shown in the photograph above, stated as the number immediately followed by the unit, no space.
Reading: 35.2709m³
